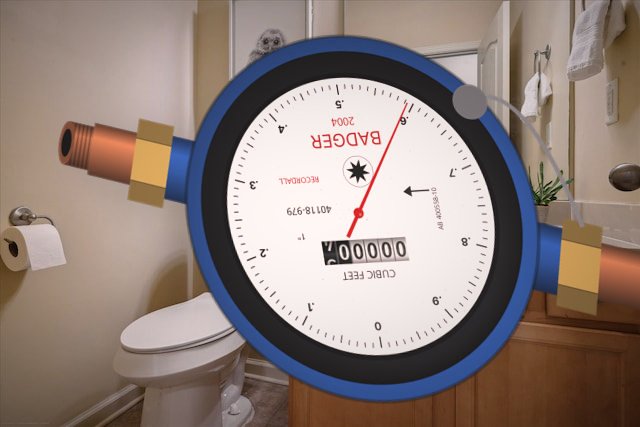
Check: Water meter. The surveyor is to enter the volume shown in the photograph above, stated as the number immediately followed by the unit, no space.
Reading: 3.59ft³
